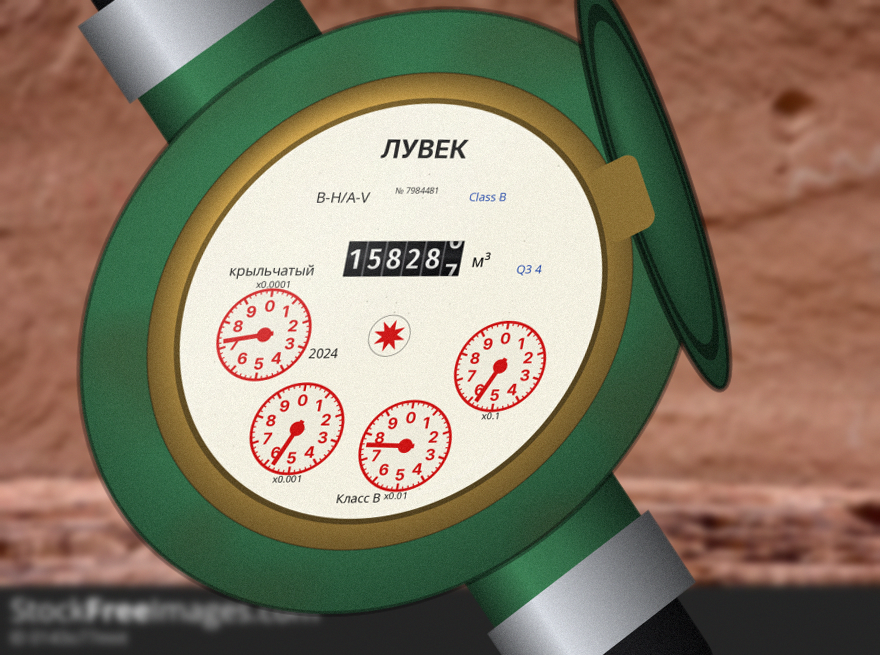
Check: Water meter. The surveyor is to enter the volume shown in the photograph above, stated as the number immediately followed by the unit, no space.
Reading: 158286.5757m³
